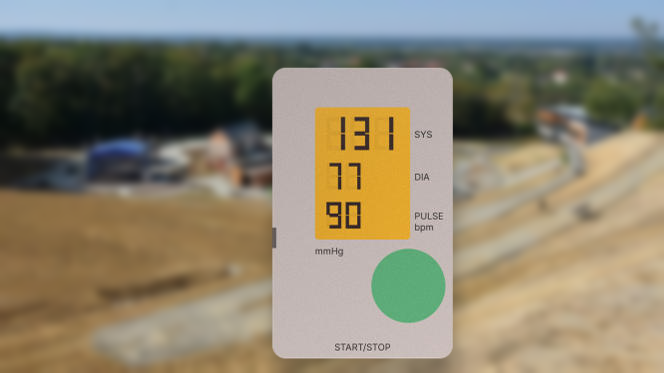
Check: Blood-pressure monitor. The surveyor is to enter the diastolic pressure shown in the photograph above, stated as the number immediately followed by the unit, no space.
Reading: 77mmHg
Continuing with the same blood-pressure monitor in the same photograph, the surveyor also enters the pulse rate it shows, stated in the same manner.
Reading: 90bpm
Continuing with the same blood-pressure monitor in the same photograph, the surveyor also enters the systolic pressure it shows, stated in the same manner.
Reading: 131mmHg
